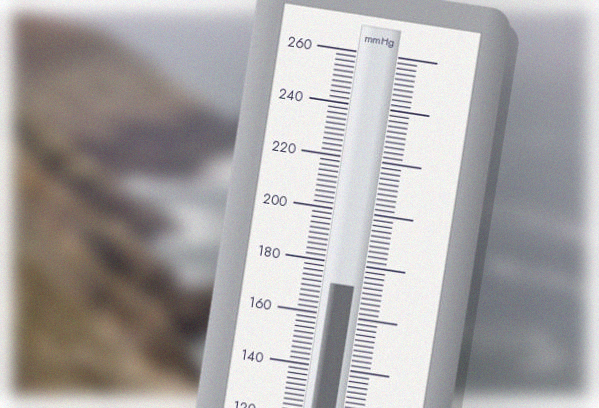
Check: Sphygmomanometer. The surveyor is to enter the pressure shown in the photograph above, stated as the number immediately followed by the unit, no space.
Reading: 172mmHg
